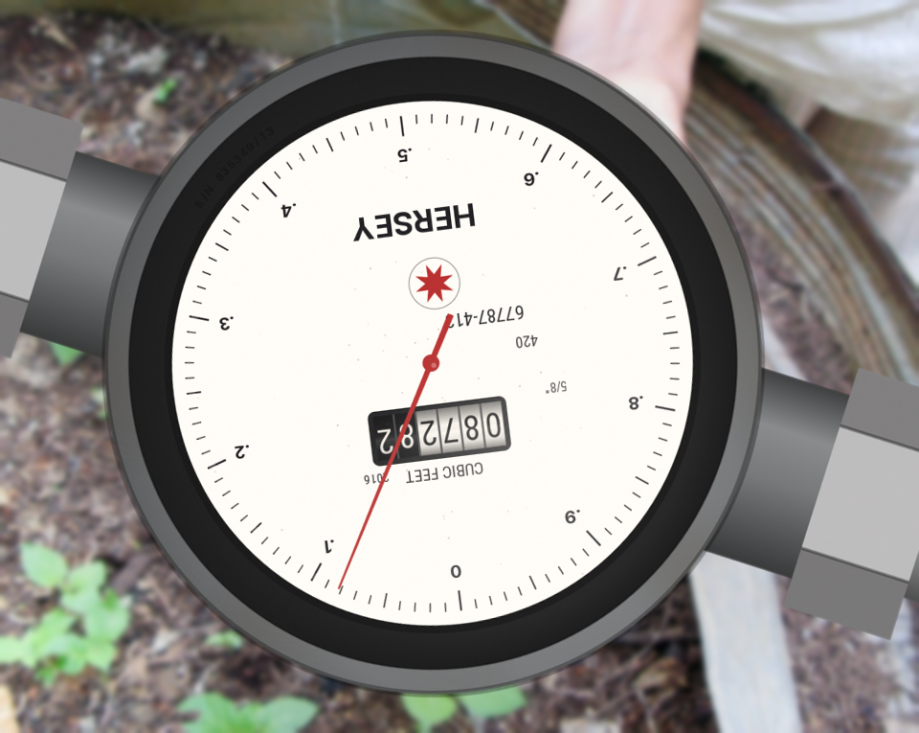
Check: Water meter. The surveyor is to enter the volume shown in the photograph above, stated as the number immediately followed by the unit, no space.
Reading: 87282.08ft³
